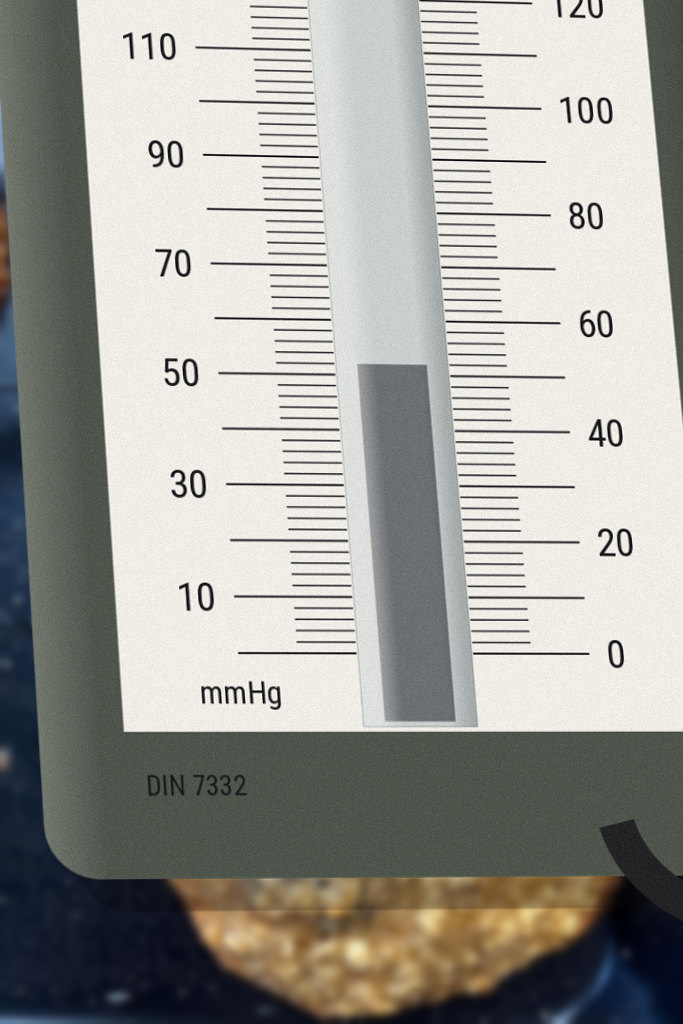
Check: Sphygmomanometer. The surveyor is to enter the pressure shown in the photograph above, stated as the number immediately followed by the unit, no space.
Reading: 52mmHg
